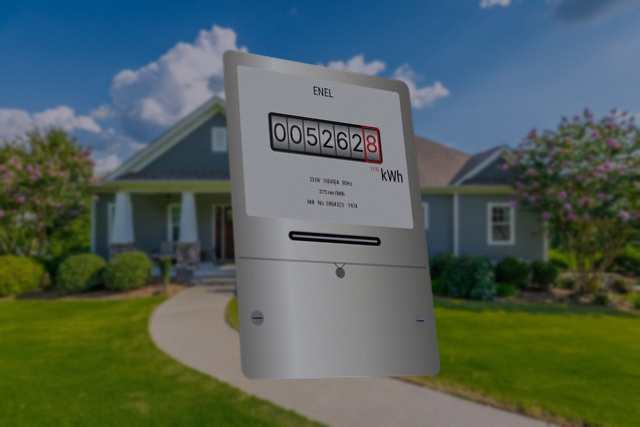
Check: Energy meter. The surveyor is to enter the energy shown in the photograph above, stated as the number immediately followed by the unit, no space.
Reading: 5262.8kWh
